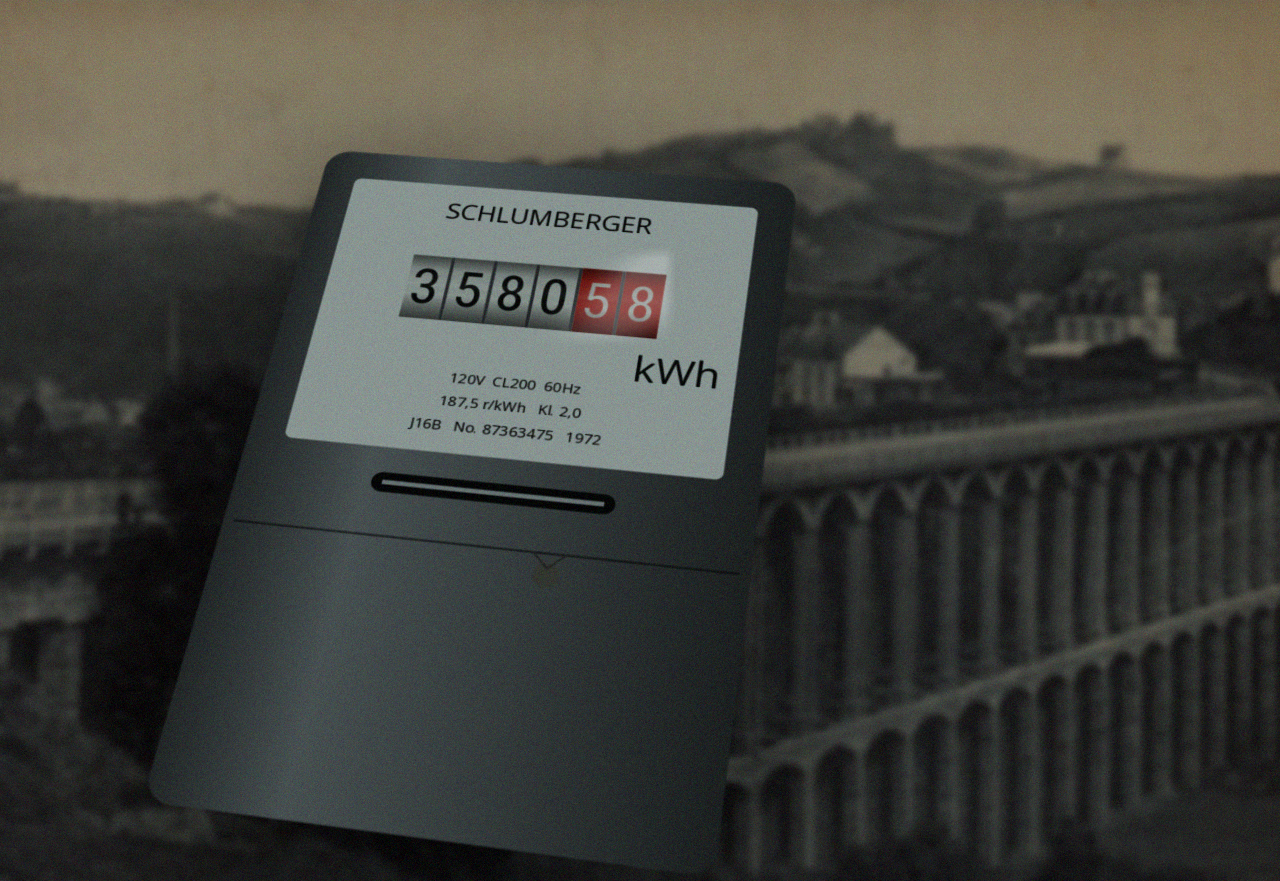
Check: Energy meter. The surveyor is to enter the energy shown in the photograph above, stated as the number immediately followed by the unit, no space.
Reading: 3580.58kWh
